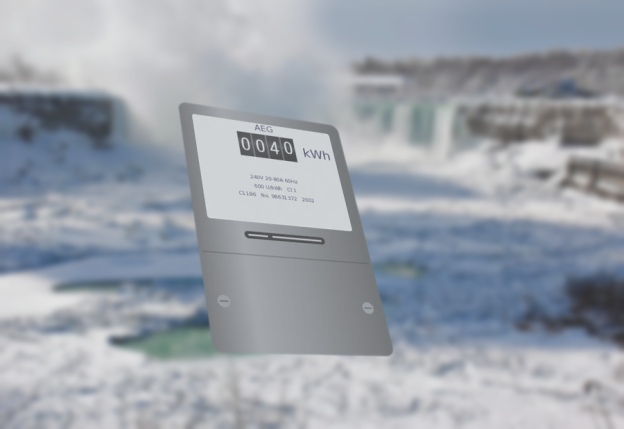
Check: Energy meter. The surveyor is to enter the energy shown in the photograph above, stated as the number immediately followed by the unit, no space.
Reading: 40kWh
